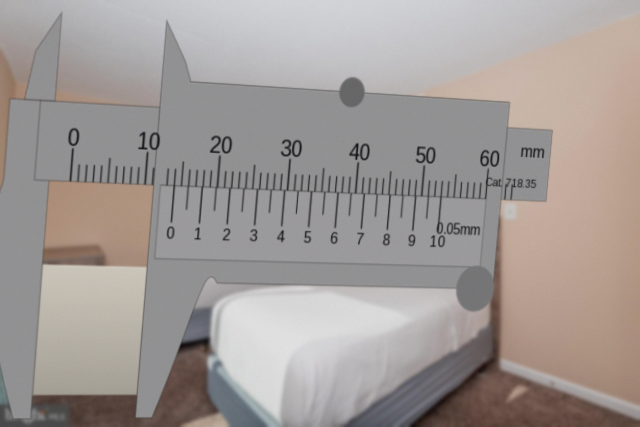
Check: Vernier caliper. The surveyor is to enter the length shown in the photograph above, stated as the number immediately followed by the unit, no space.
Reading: 14.0mm
